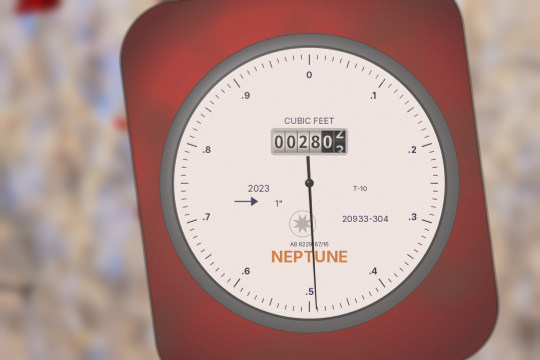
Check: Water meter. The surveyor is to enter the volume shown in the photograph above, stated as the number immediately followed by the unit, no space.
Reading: 2802.49ft³
